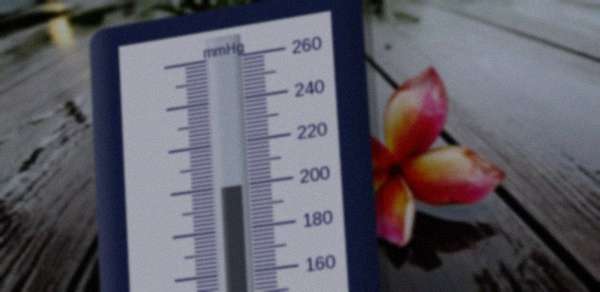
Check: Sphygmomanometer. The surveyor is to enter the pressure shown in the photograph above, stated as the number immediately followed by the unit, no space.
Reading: 200mmHg
